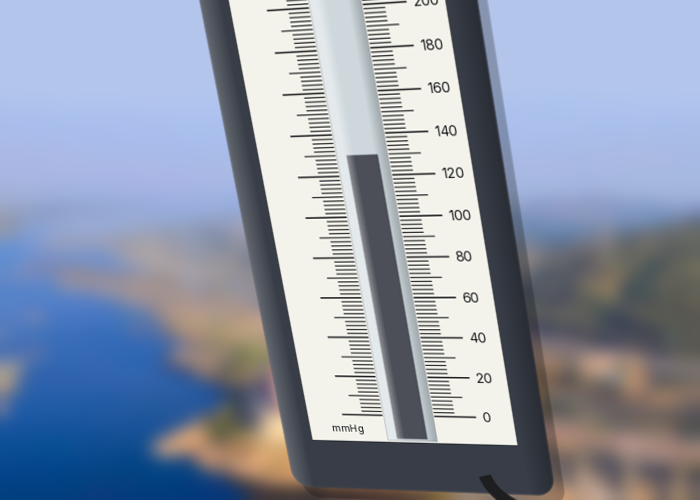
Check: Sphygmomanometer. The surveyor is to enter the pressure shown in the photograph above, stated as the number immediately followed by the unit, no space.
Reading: 130mmHg
